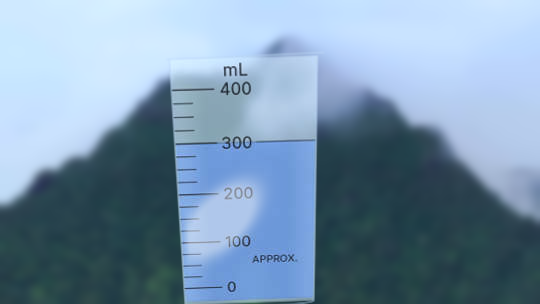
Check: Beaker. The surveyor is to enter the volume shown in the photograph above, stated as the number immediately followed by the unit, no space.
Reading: 300mL
